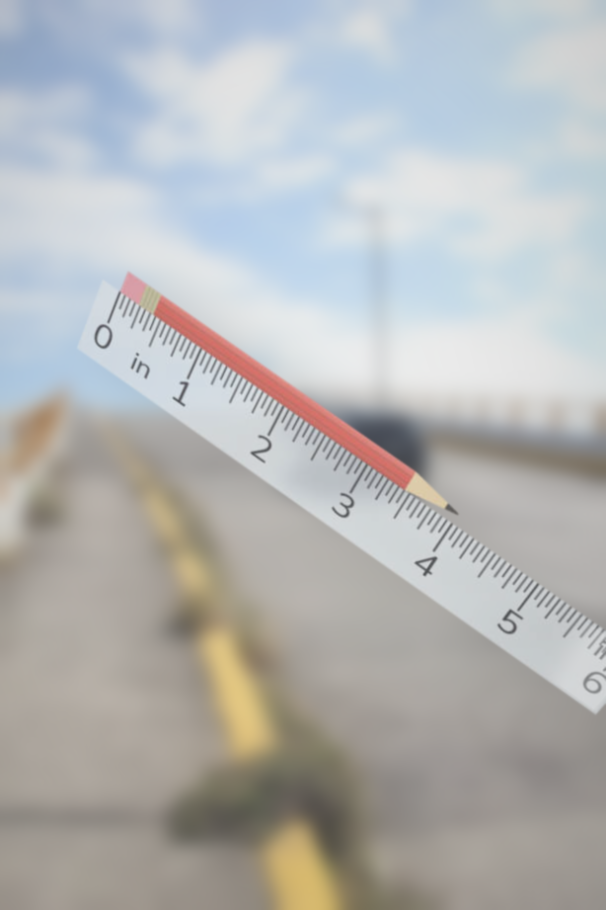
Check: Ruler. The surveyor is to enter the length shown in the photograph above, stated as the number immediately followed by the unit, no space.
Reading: 4in
